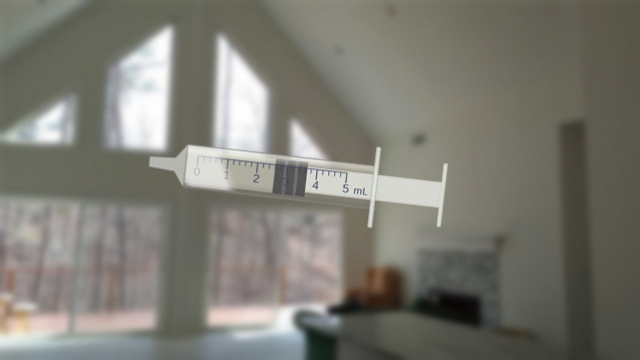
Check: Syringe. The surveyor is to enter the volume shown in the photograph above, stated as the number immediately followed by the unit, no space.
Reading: 2.6mL
